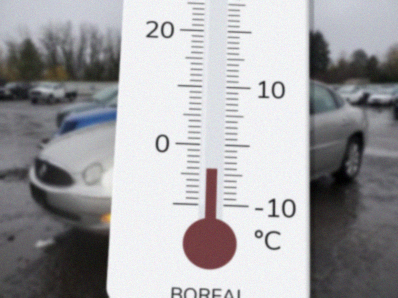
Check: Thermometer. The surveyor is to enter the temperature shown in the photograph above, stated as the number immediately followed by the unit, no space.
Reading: -4°C
